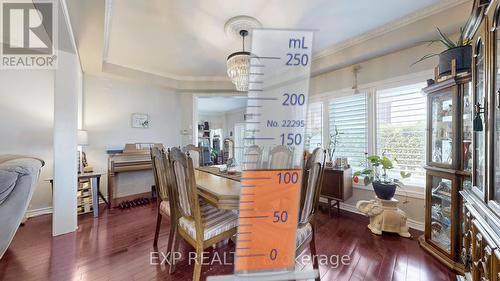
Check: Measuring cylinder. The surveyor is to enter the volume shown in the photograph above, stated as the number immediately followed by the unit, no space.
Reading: 110mL
